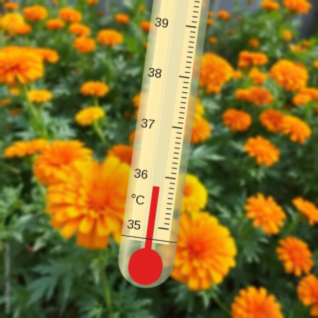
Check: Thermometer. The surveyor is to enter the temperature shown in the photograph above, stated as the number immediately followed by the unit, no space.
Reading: 35.8°C
